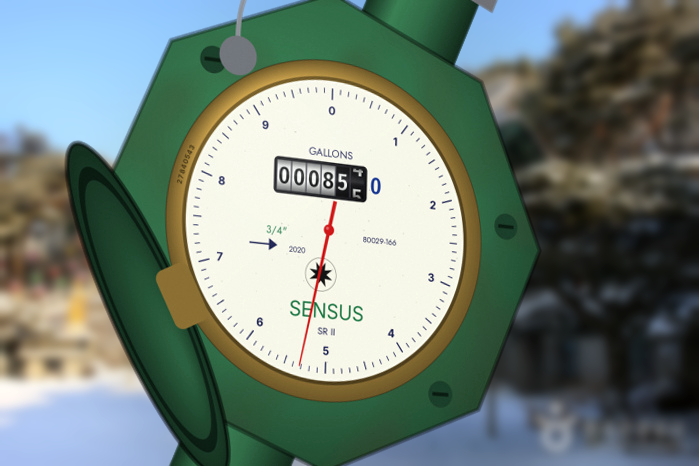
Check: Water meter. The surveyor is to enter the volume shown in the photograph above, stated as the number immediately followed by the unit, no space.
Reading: 8545.3gal
